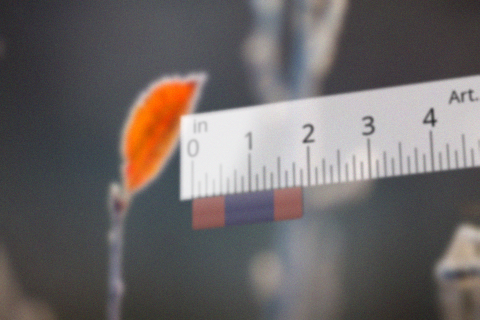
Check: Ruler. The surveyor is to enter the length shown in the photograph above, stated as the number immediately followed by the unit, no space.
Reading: 1.875in
